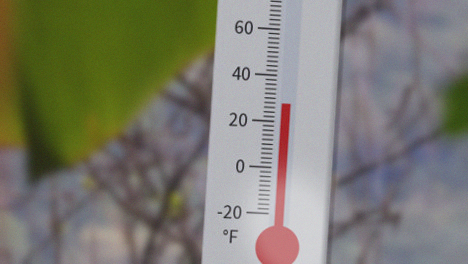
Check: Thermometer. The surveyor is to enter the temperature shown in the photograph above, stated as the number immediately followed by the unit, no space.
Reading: 28°F
